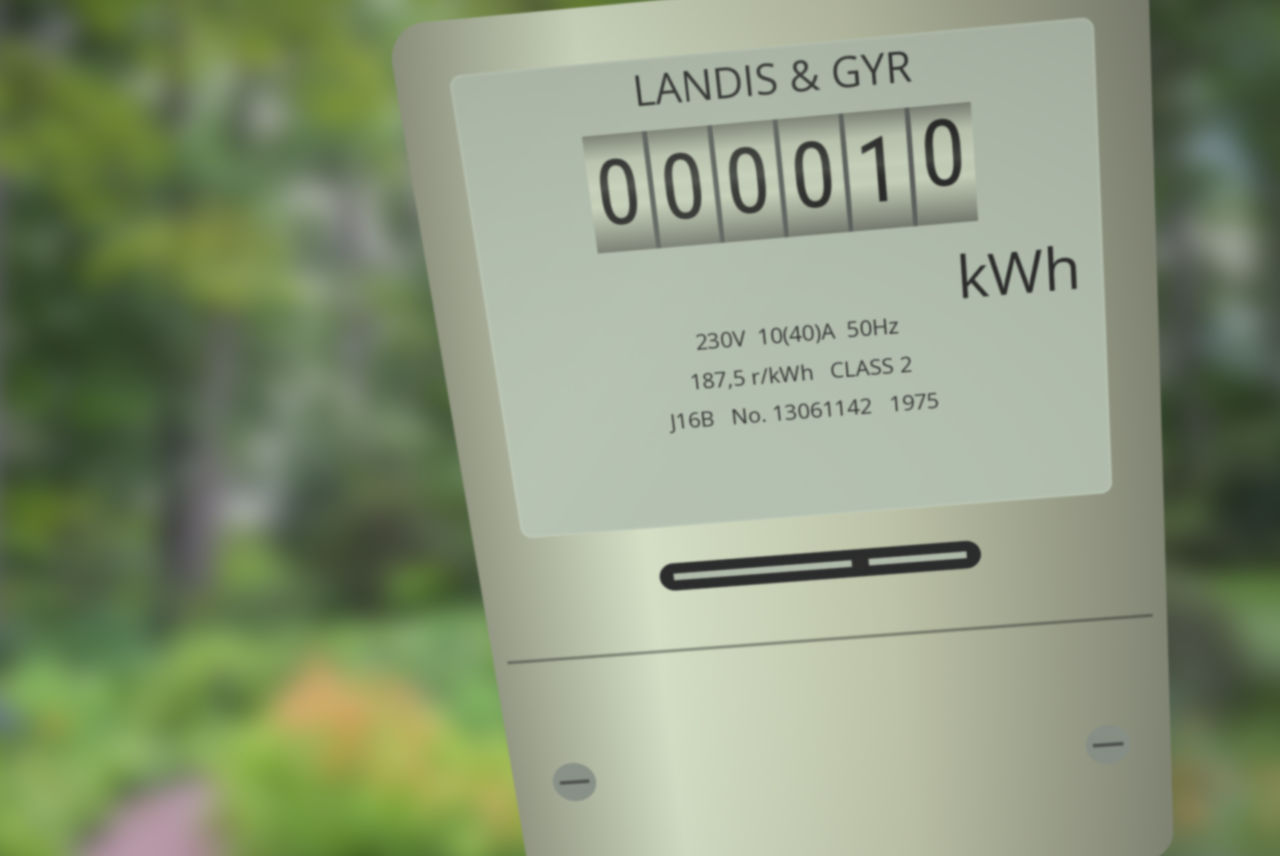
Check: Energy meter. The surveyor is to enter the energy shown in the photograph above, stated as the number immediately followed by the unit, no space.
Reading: 10kWh
